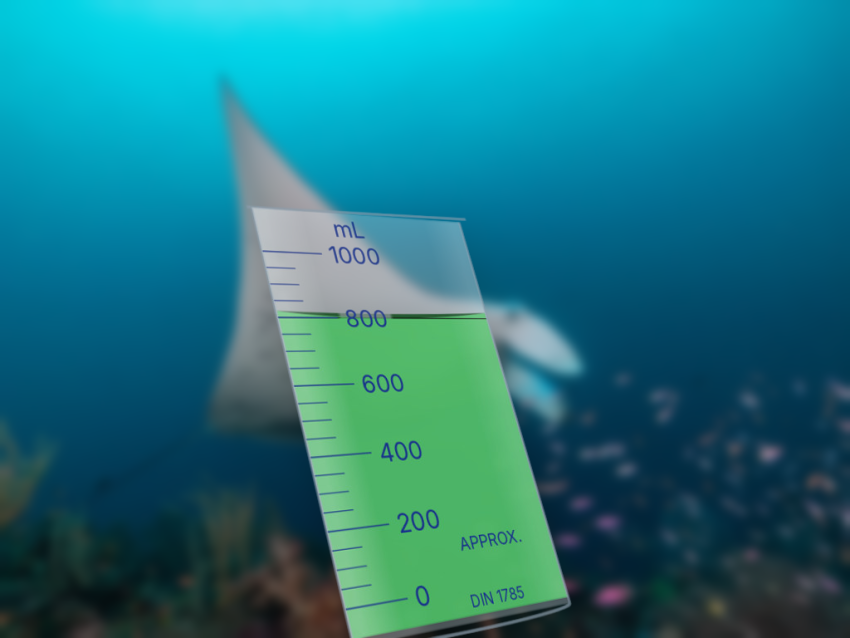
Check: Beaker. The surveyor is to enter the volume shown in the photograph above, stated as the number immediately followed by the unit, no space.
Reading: 800mL
